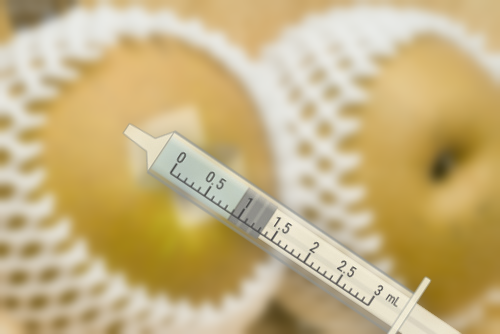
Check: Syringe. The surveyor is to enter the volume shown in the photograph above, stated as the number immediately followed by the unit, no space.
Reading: 0.9mL
